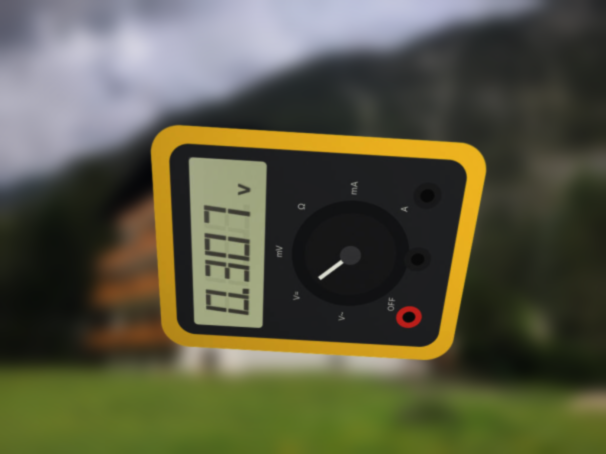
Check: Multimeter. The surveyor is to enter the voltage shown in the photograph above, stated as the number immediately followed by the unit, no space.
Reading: 0.307V
